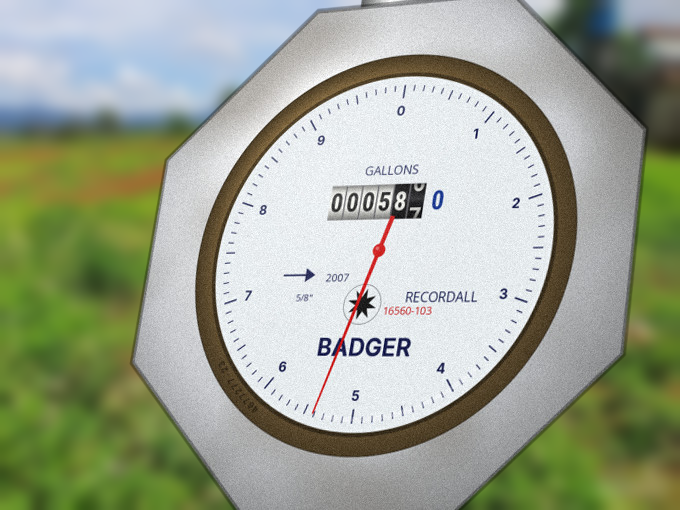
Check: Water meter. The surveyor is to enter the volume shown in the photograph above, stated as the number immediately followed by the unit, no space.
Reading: 5865.4gal
